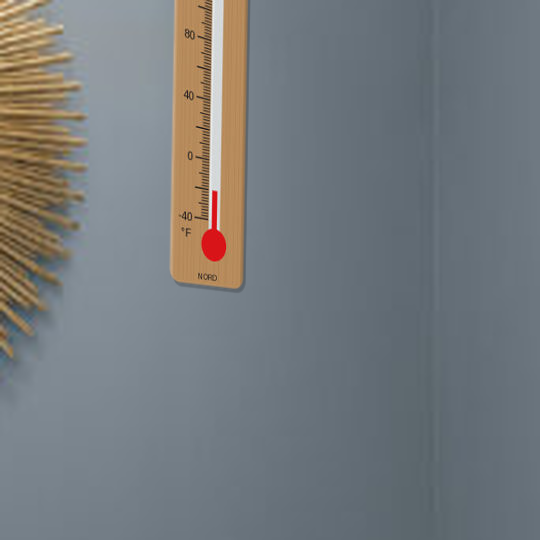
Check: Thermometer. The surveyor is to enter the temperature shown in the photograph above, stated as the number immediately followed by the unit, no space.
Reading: -20°F
